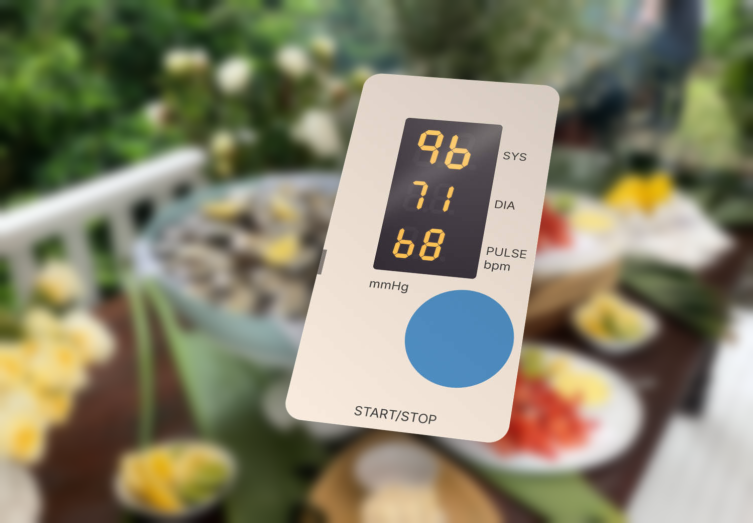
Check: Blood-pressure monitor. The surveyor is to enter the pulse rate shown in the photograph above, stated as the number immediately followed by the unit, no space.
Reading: 68bpm
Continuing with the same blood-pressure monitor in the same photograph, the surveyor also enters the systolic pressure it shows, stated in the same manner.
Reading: 96mmHg
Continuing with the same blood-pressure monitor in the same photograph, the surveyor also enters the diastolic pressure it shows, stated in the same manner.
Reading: 71mmHg
